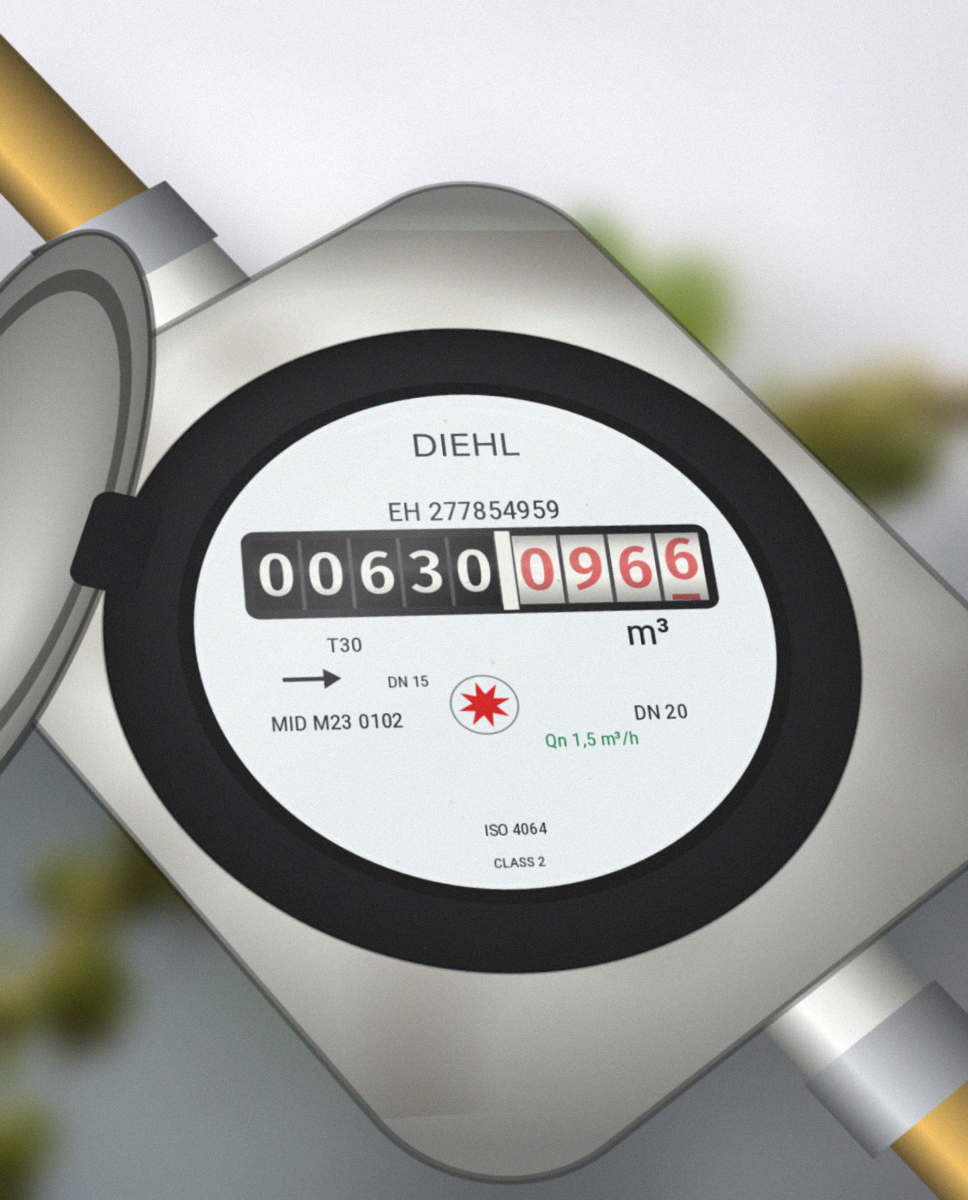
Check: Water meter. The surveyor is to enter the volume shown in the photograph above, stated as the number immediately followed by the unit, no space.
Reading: 630.0966m³
